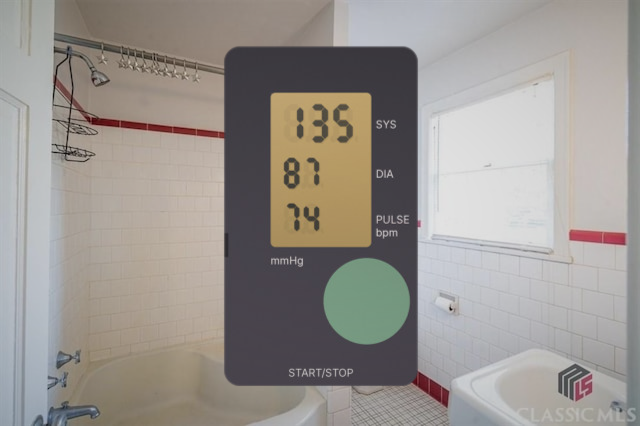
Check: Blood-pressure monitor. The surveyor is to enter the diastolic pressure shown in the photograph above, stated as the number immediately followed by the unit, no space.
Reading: 87mmHg
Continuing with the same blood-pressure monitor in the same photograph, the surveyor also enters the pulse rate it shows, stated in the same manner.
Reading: 74bpm
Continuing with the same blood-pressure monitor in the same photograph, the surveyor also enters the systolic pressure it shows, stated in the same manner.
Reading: 135mmHg
